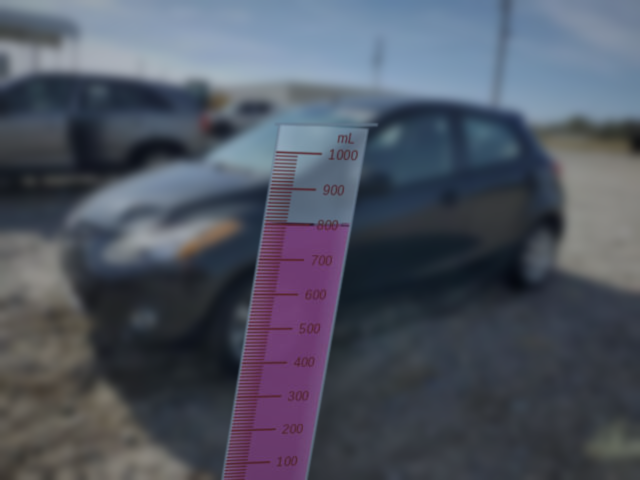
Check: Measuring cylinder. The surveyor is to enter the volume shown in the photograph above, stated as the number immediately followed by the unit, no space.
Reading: 800mL
